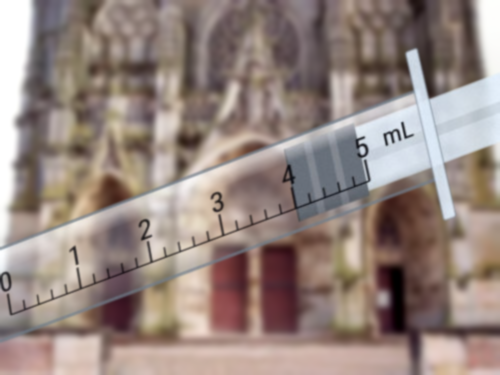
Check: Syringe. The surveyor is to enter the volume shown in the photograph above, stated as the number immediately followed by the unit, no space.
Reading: 4mL
